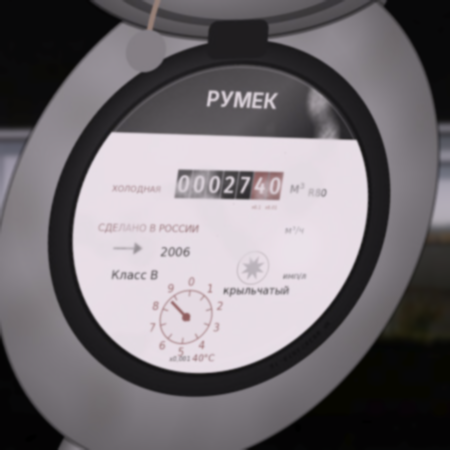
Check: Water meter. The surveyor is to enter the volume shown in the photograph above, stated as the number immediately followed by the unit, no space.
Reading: 27.408m³
